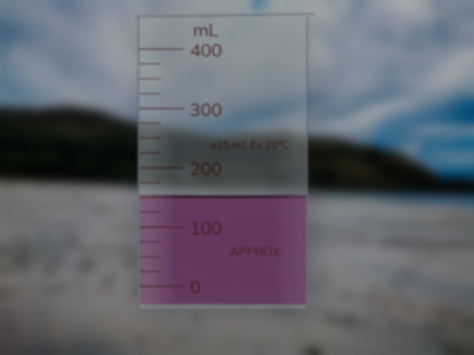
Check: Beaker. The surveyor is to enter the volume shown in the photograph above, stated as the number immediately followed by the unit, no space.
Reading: 150mL
